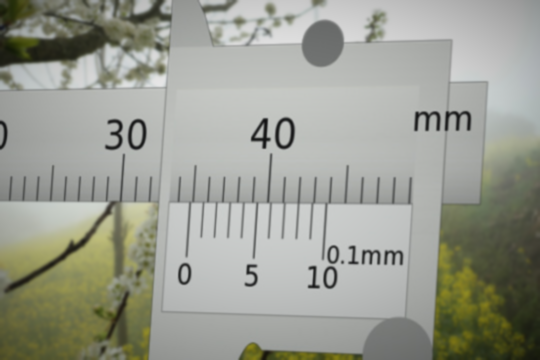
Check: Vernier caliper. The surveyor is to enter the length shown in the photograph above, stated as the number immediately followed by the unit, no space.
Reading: 34.8mm
